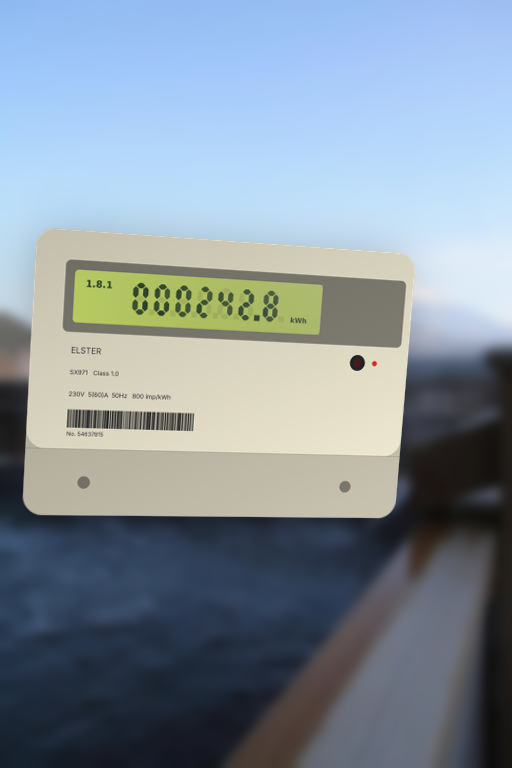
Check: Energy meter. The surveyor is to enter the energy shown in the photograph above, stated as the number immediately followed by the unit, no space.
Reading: 242.8kWh
